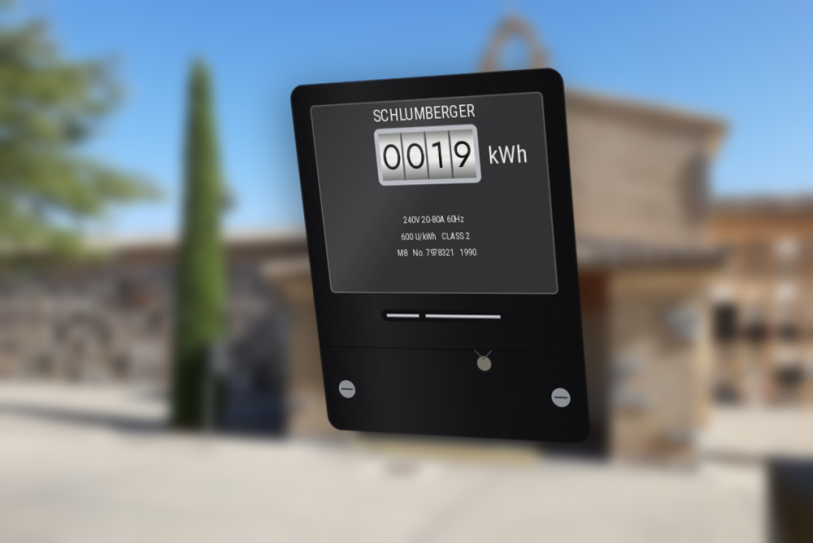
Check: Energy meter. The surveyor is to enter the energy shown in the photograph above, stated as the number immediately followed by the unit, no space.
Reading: 19kWh
